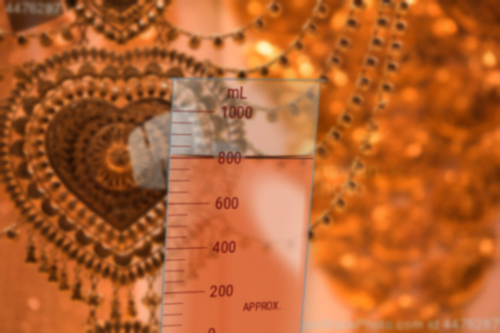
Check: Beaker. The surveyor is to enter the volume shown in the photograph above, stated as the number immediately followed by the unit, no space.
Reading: 800mL
